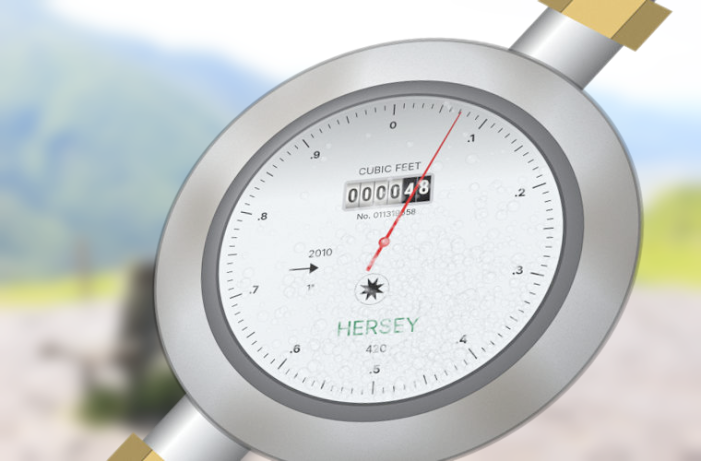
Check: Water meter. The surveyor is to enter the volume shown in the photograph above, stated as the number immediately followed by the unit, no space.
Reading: 48.07ft³
